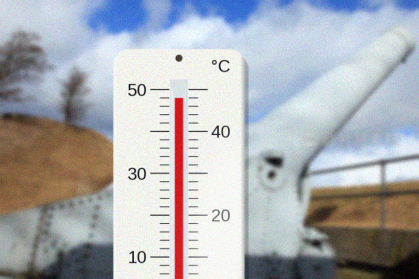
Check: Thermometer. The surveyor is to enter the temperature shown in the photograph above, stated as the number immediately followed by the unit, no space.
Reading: 48°C
